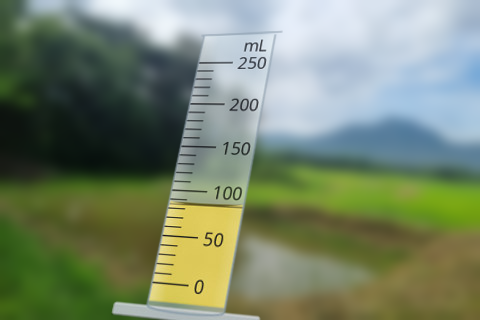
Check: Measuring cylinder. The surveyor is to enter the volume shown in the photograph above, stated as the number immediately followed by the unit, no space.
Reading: 85mL
